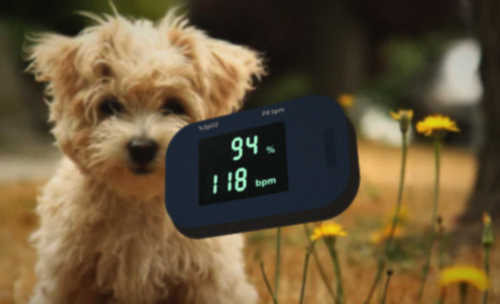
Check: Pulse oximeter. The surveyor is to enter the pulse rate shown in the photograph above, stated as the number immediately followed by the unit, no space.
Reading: 118bpm
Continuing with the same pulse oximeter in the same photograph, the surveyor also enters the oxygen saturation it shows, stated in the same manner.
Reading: 94%
